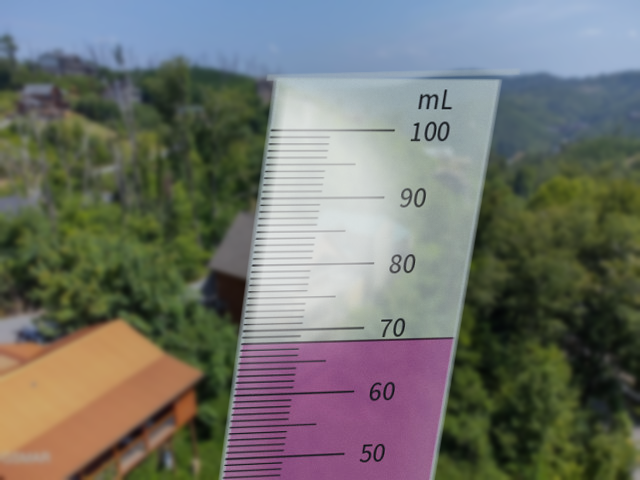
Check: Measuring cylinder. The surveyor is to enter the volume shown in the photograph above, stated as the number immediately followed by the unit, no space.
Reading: 68mL
